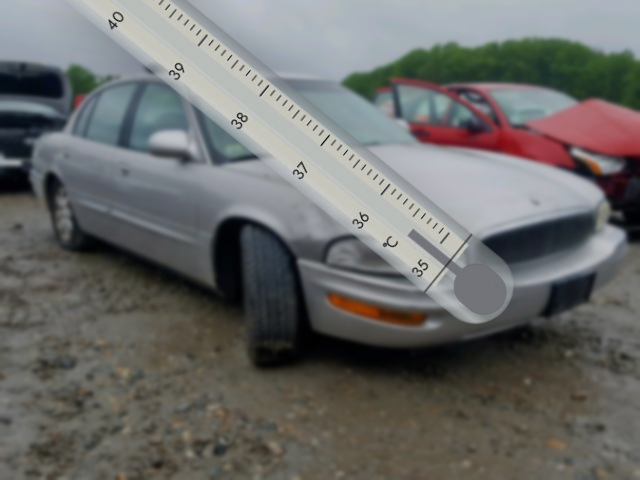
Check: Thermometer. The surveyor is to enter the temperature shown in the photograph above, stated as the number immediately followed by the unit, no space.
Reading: 35.4°C
